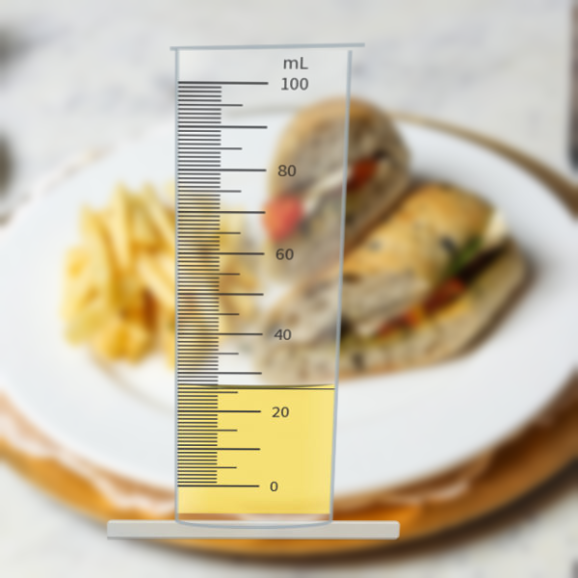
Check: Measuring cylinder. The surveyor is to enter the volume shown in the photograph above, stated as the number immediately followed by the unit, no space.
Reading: 26mL
